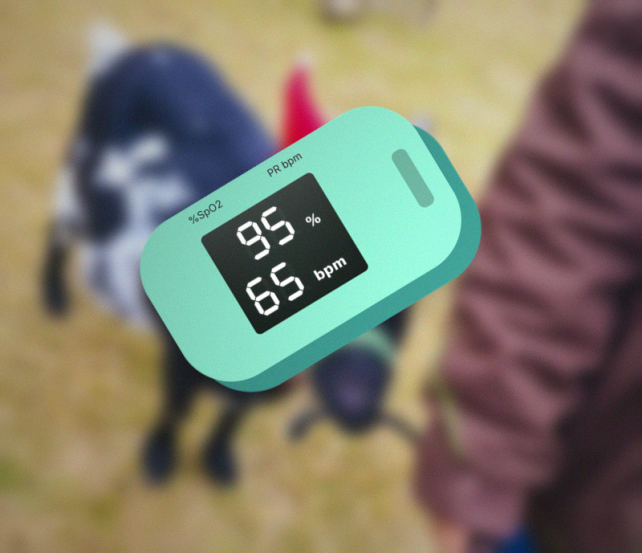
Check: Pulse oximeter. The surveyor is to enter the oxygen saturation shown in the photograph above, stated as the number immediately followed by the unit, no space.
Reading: 95%
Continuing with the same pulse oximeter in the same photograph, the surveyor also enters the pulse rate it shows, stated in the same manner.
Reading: 65bpm
